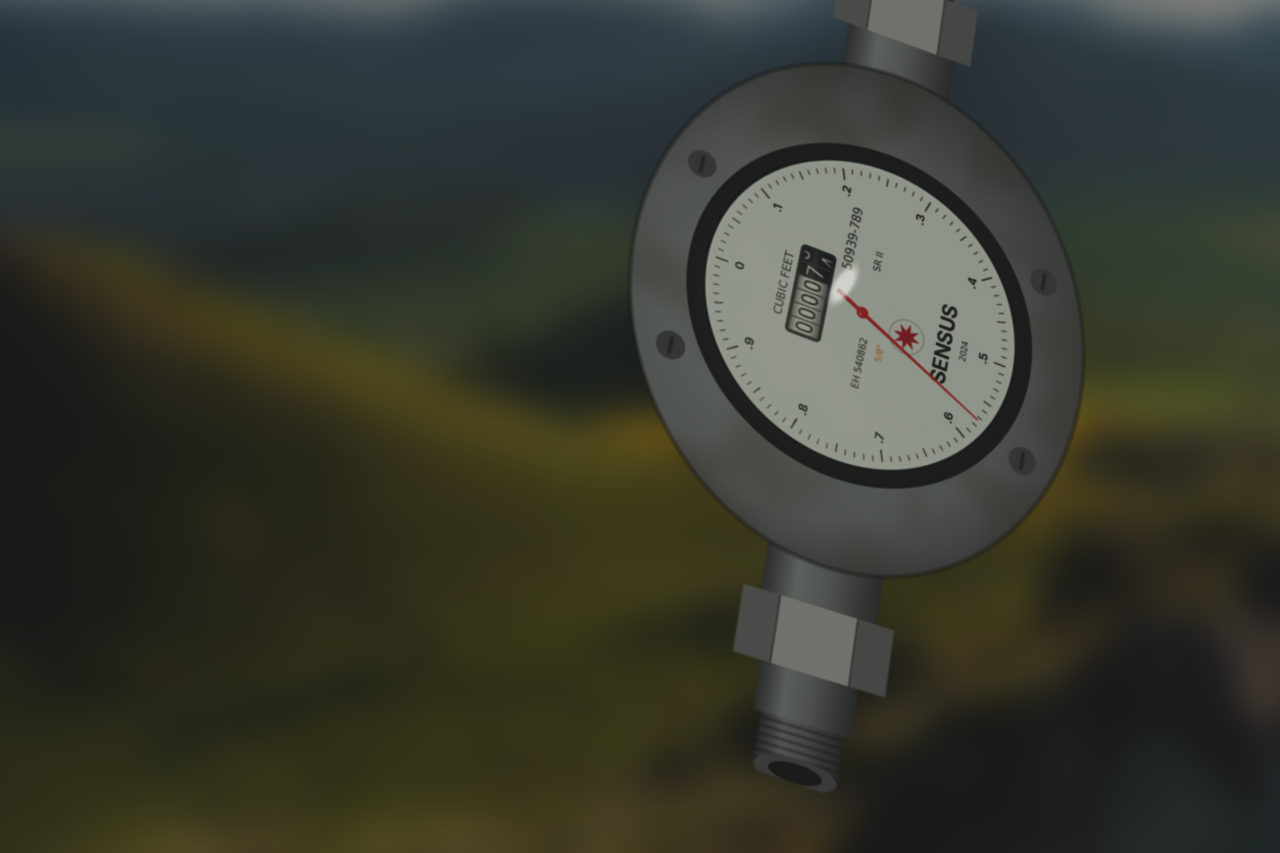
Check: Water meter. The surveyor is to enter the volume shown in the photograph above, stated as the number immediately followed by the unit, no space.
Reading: 73.57ft³
